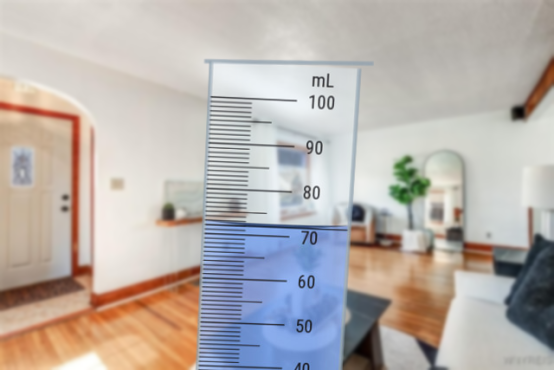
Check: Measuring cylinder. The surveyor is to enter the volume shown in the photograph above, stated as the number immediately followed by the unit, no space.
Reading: 72mL
